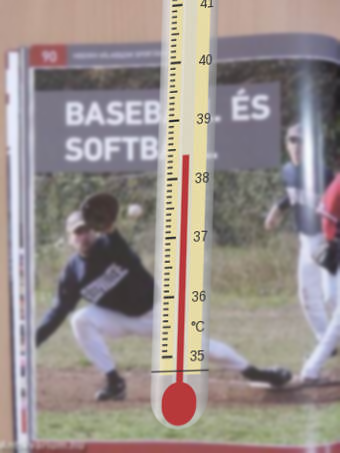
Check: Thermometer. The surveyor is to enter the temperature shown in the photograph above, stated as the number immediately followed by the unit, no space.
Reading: 38.4°C
